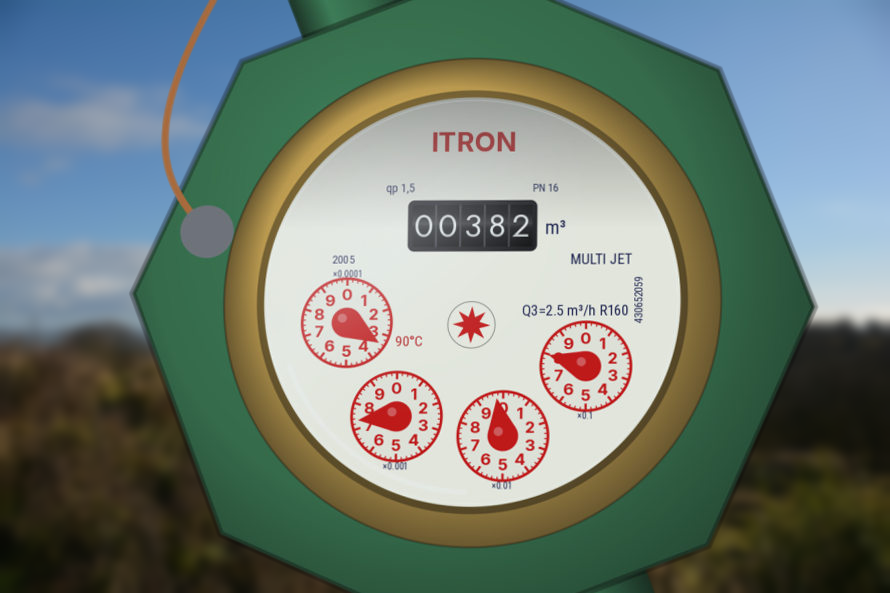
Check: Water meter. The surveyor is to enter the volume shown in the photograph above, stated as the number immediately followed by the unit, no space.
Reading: 382.7973m³
